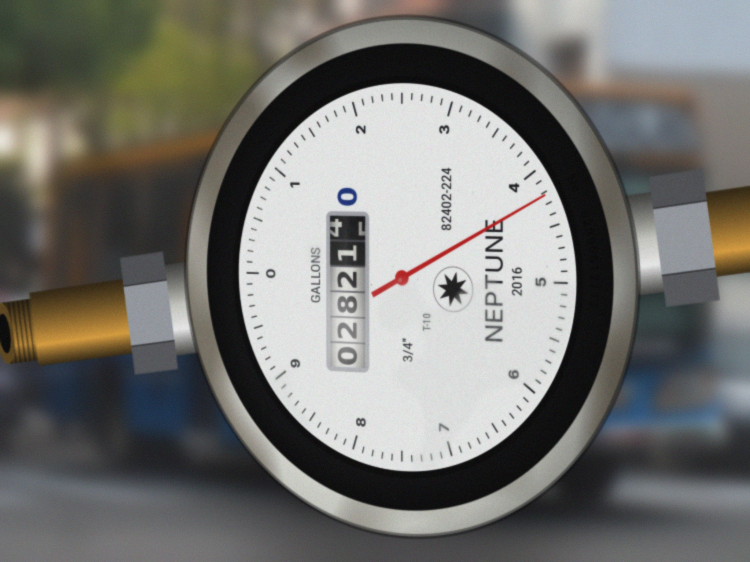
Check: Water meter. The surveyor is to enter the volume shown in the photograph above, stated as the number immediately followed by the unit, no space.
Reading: 282144.2gal
